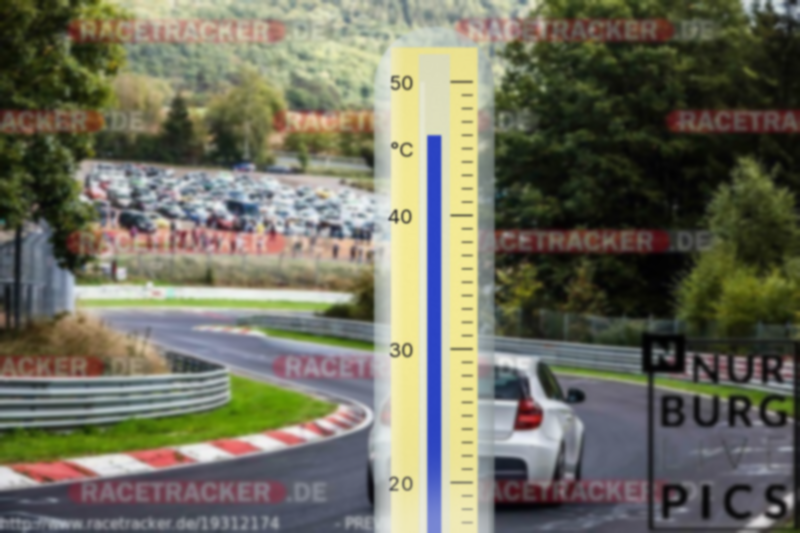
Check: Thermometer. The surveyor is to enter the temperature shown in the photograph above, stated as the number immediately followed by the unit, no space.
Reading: 46°C
